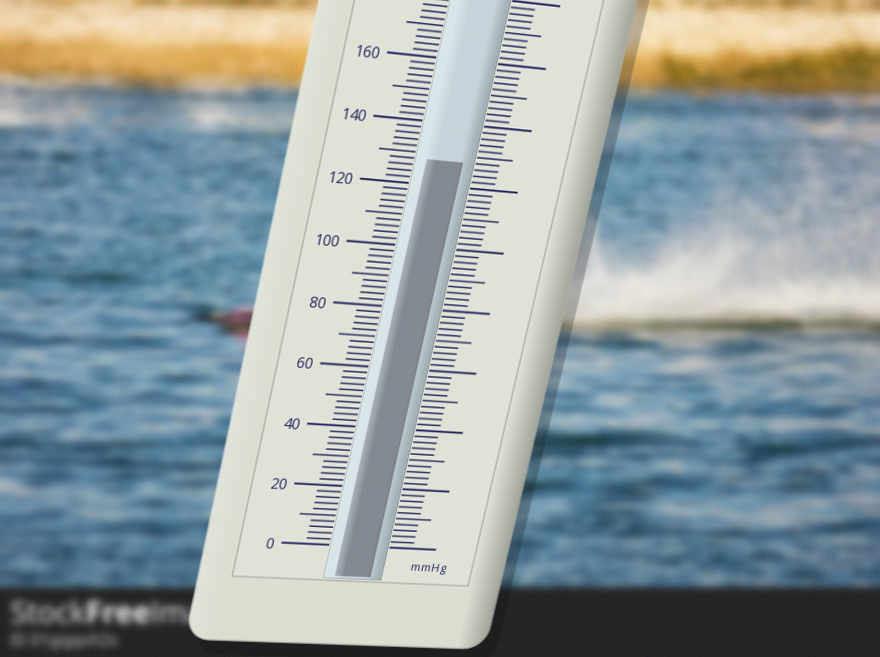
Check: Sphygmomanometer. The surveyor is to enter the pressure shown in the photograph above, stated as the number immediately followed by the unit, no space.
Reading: 128mmHg
